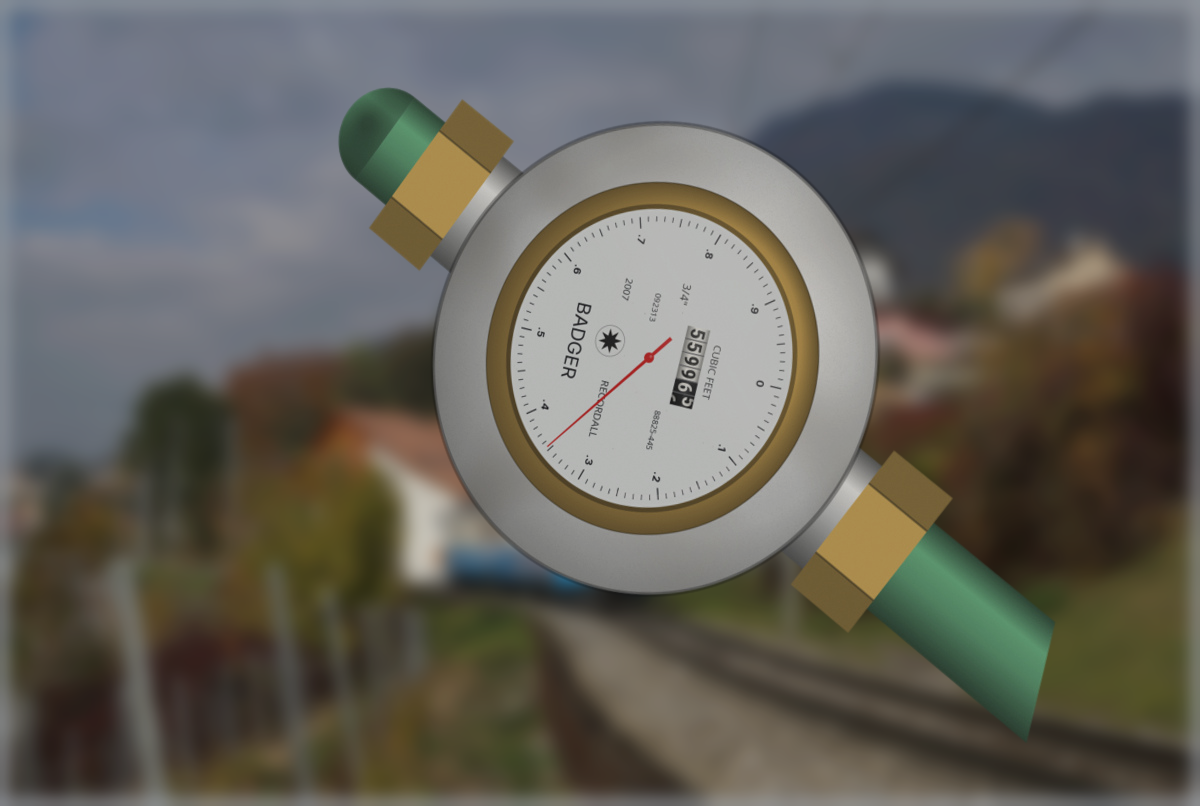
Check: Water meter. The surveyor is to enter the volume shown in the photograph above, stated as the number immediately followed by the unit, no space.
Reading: 559965.35ft³
